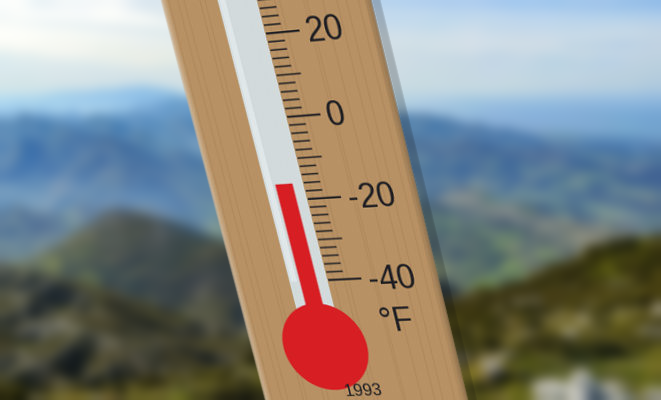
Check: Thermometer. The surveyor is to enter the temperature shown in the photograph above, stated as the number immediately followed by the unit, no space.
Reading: -16°F
